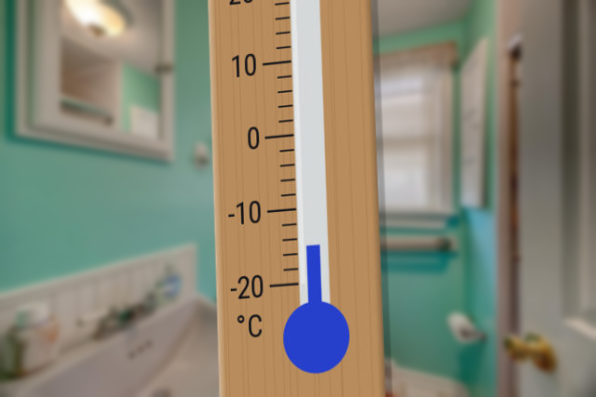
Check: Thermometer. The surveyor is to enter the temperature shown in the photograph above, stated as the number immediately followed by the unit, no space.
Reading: -15°C
